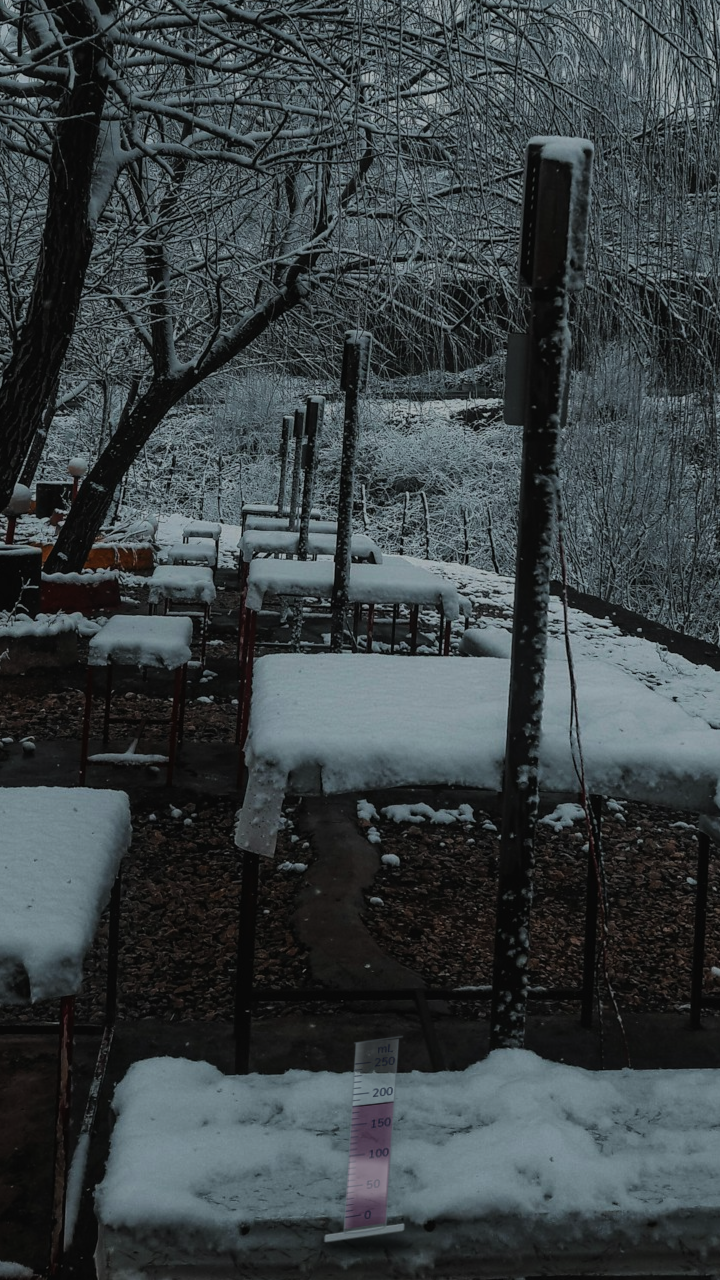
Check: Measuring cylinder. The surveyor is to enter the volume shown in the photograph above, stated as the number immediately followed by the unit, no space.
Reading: 180mL
